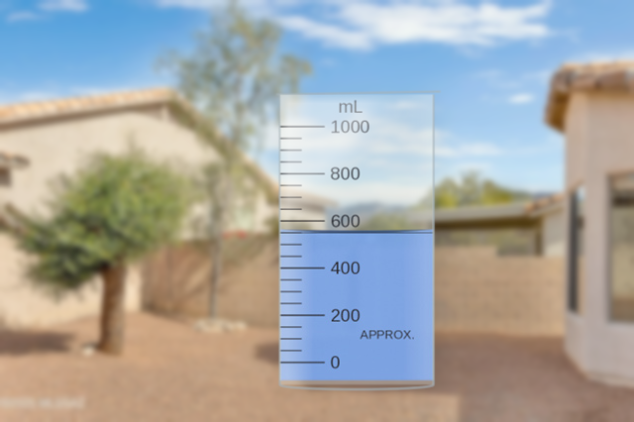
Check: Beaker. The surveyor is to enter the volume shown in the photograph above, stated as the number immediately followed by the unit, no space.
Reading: 550mL
